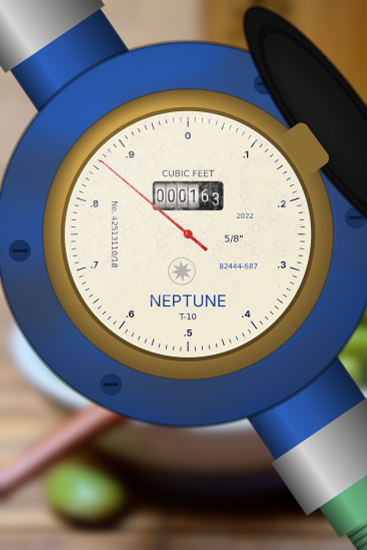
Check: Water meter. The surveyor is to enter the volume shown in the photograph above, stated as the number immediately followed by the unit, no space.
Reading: 162.86ft³
